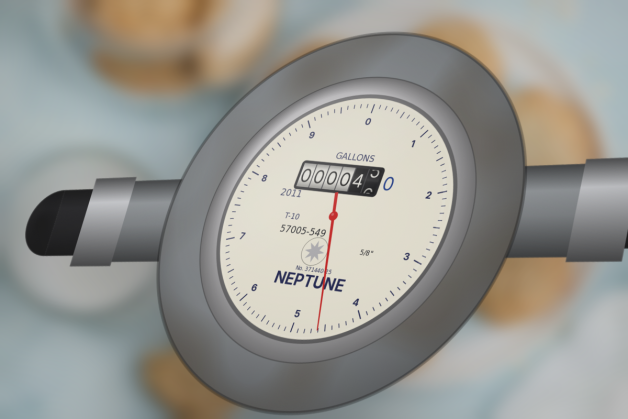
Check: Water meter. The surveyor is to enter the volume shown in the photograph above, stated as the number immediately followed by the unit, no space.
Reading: 454.6gal
